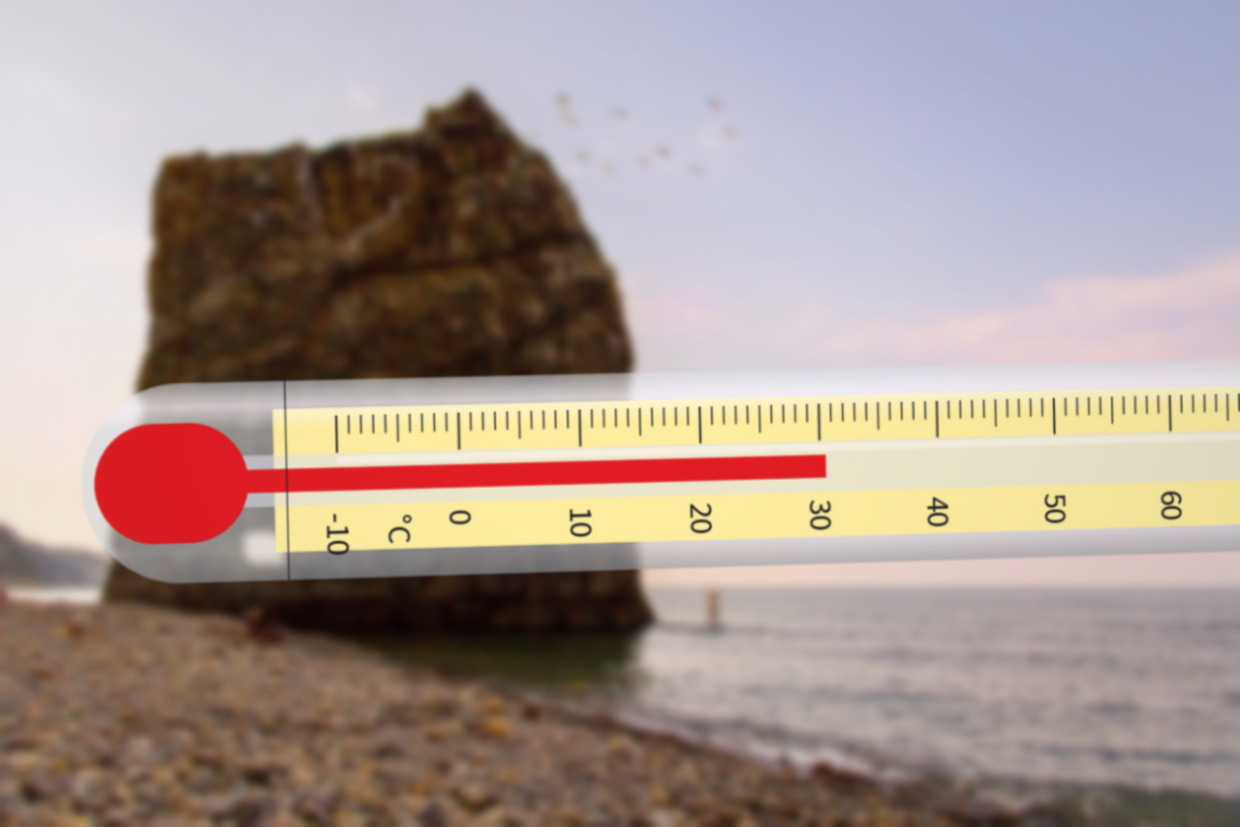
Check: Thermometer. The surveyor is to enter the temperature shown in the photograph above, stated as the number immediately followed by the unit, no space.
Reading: 30.5°C
